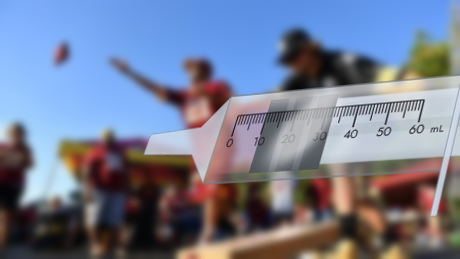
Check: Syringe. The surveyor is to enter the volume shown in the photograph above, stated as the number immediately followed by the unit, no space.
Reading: 10mL
